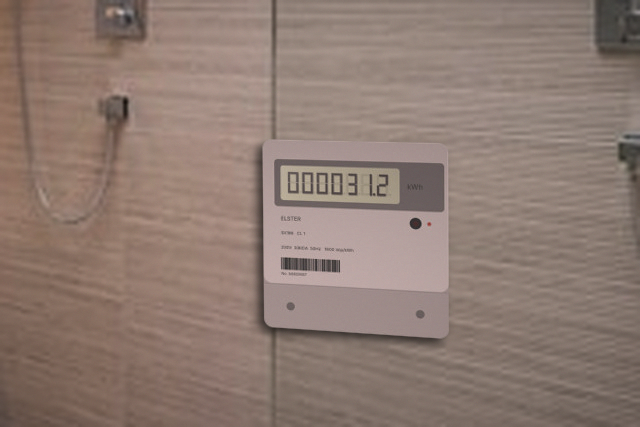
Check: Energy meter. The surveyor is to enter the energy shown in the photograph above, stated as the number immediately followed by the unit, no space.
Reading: 31.2kWh
